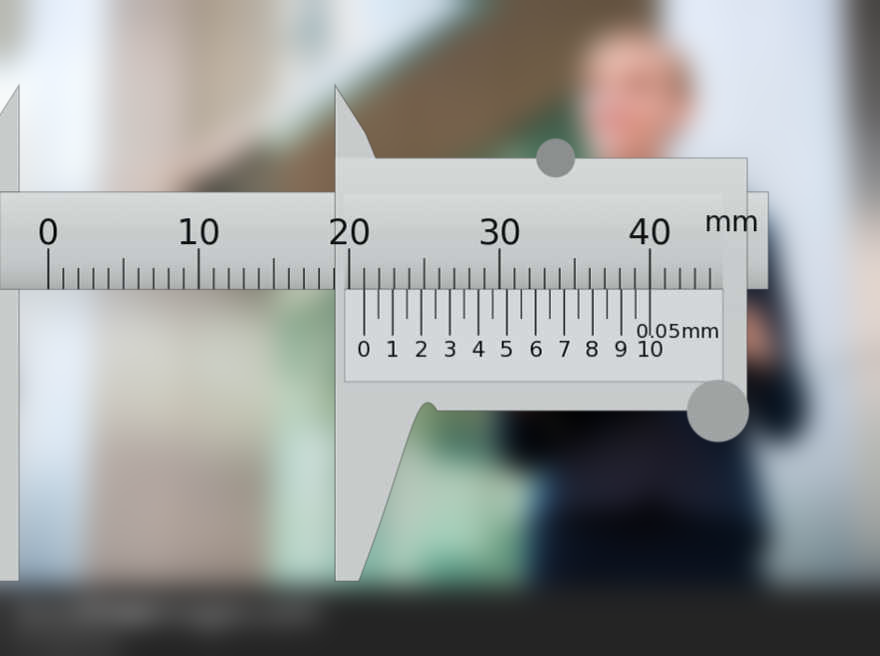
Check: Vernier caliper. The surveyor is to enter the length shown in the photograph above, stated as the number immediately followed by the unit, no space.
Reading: 21.0mm
